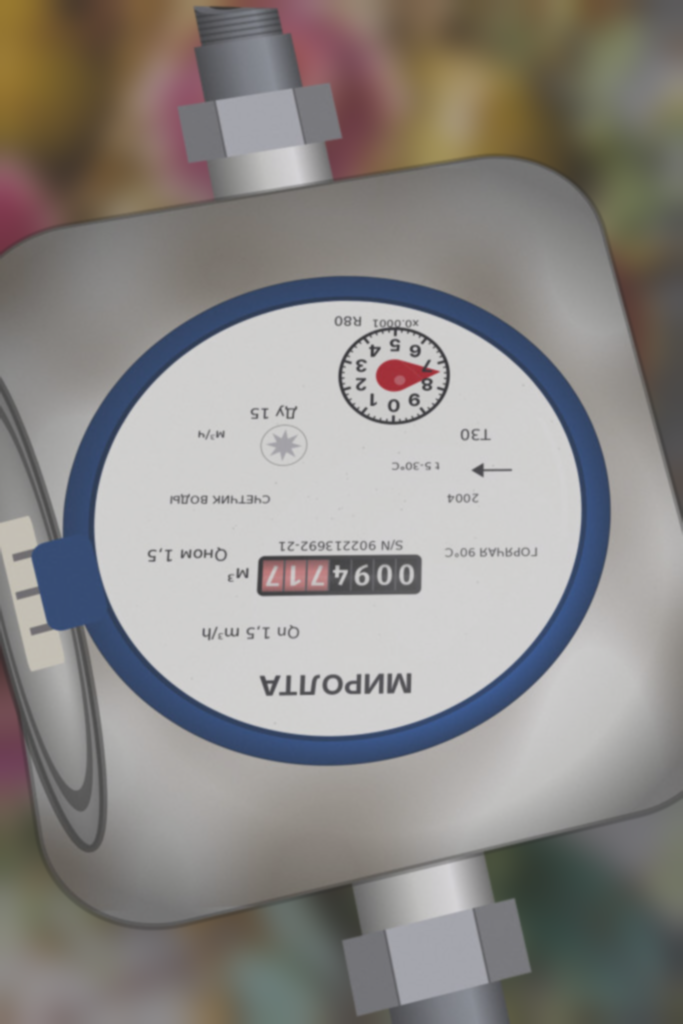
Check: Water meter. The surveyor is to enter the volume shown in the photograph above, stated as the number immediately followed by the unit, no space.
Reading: 94.7177m³
